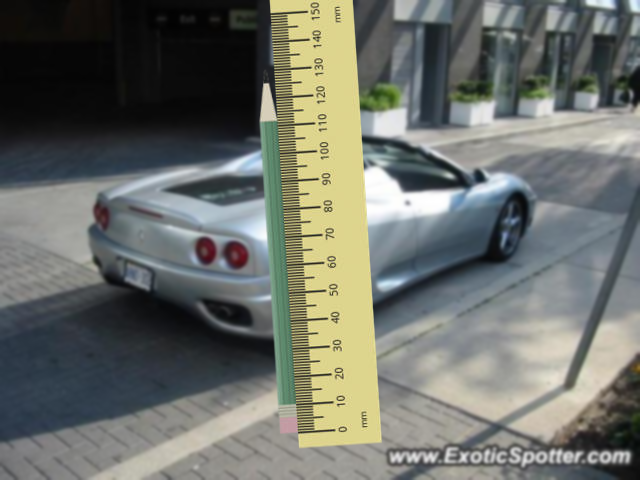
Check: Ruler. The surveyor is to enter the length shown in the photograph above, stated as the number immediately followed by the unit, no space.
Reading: 130mm
